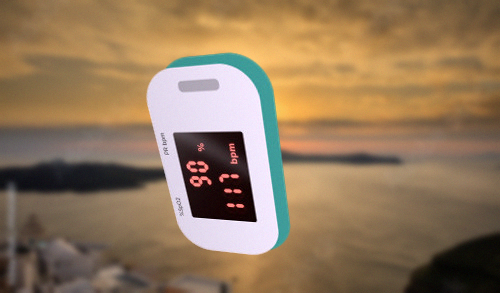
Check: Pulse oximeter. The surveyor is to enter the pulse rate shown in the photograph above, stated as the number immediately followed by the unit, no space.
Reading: 117bpm
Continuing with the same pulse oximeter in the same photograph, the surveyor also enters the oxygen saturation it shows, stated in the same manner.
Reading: 90%
